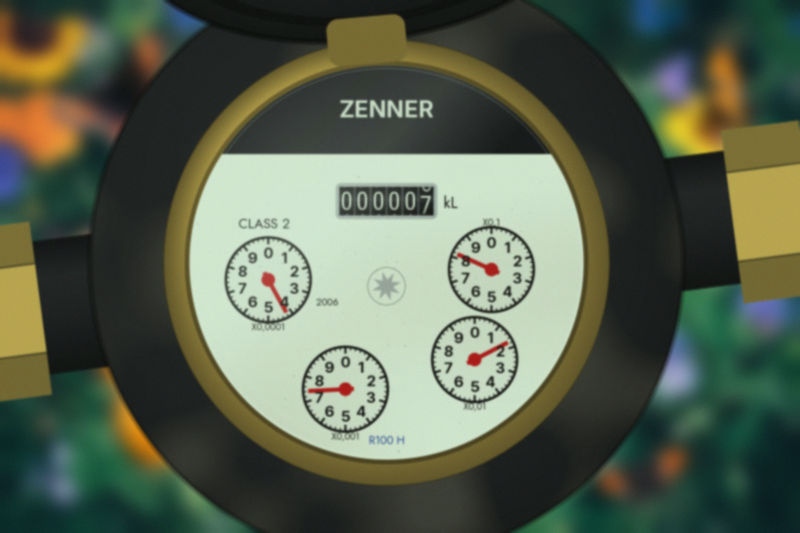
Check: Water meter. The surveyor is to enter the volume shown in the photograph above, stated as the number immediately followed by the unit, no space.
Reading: 6.8174kL
